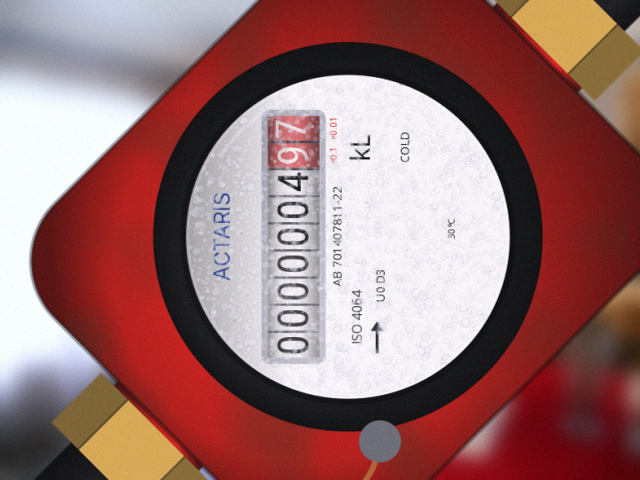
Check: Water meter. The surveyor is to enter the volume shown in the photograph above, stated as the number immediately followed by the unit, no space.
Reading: 4.97kL
